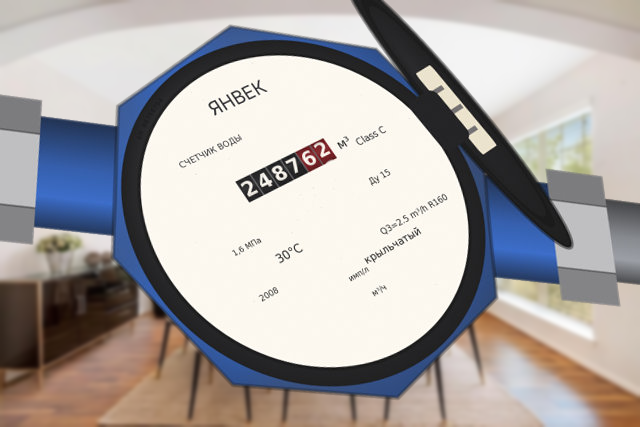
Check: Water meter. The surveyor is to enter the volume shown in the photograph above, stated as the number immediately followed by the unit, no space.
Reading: 2487.62m³
